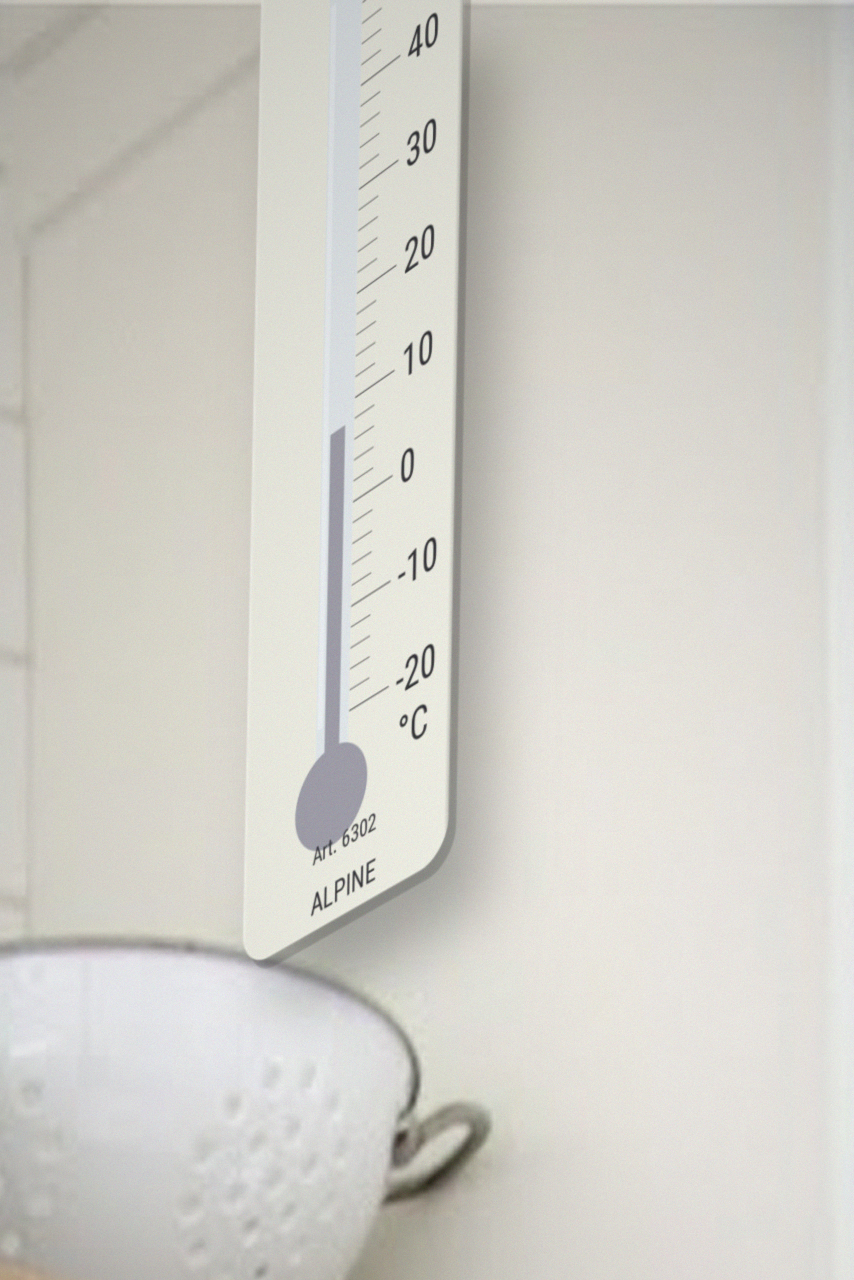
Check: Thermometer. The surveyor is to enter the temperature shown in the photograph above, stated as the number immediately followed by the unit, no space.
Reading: 8°C
